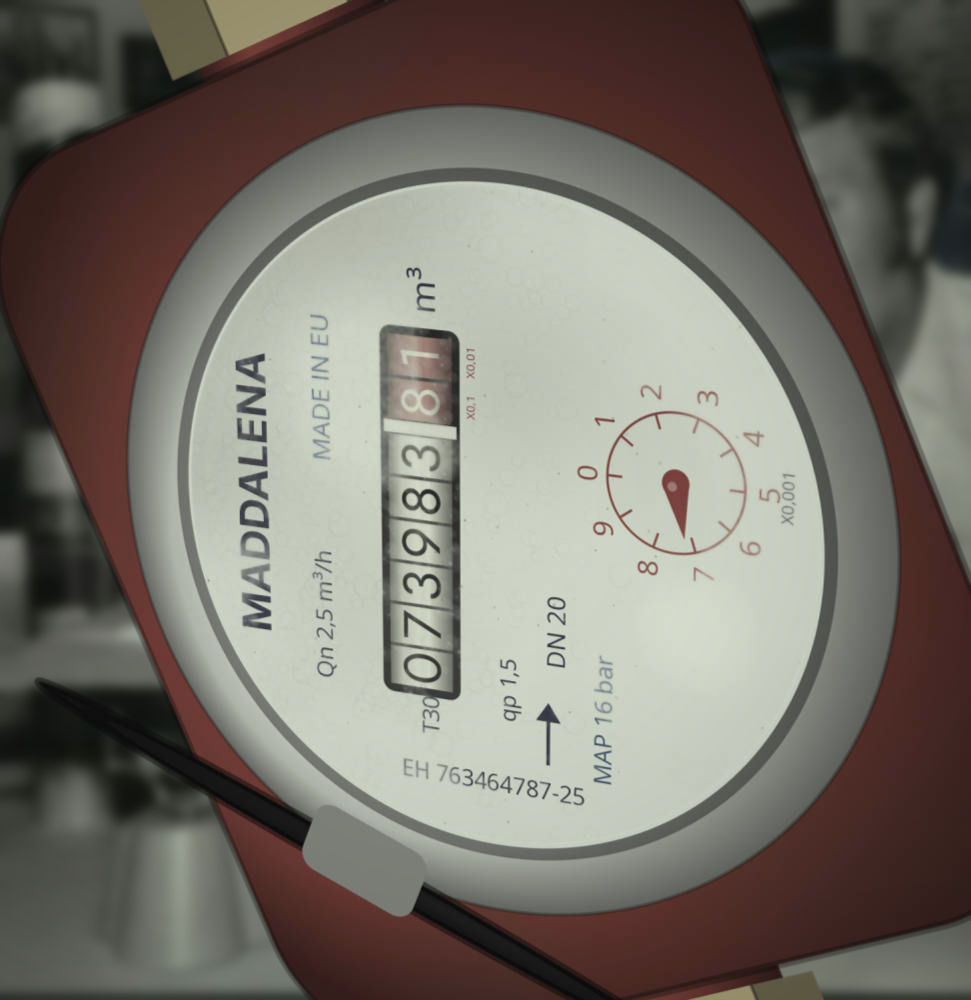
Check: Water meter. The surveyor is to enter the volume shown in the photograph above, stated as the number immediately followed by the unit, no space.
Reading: 73983.817m³
